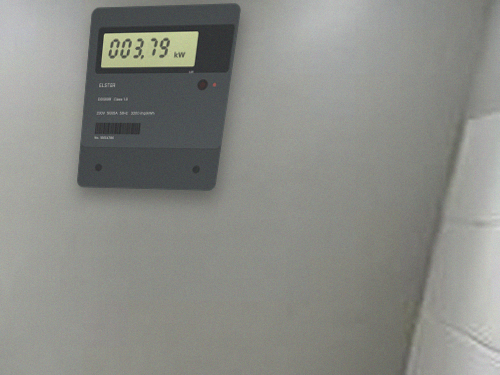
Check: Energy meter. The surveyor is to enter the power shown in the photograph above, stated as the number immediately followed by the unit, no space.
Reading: 3.79kW
